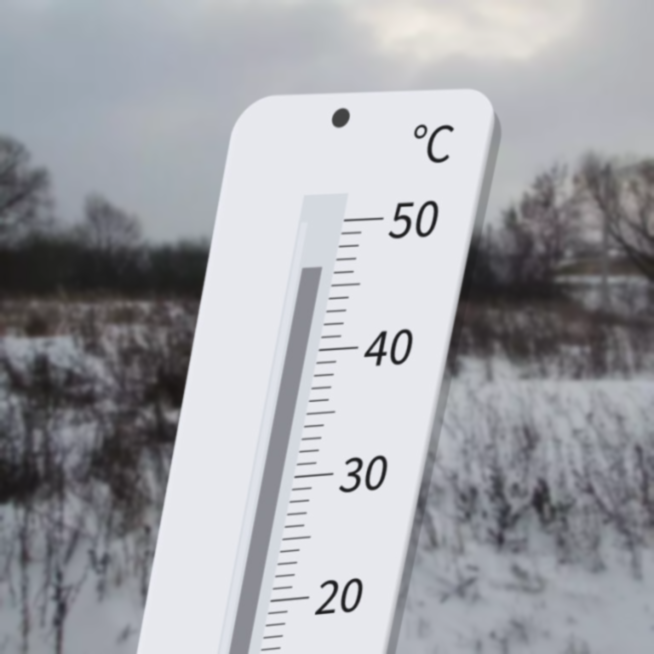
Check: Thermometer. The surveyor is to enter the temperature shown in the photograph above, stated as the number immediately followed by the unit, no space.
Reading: 46.5°C
